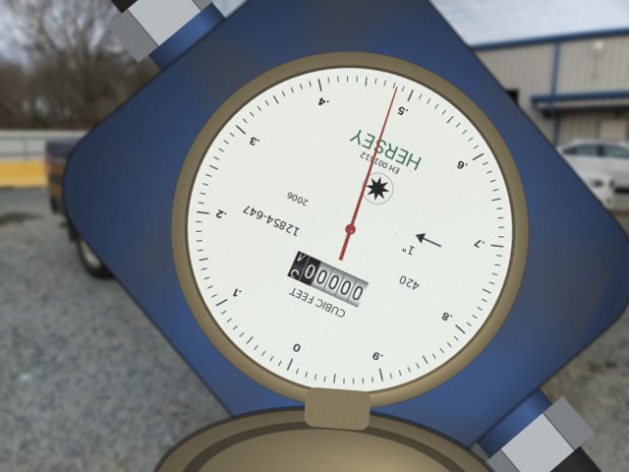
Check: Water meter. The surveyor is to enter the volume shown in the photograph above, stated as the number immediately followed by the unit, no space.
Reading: 3.48ft³
